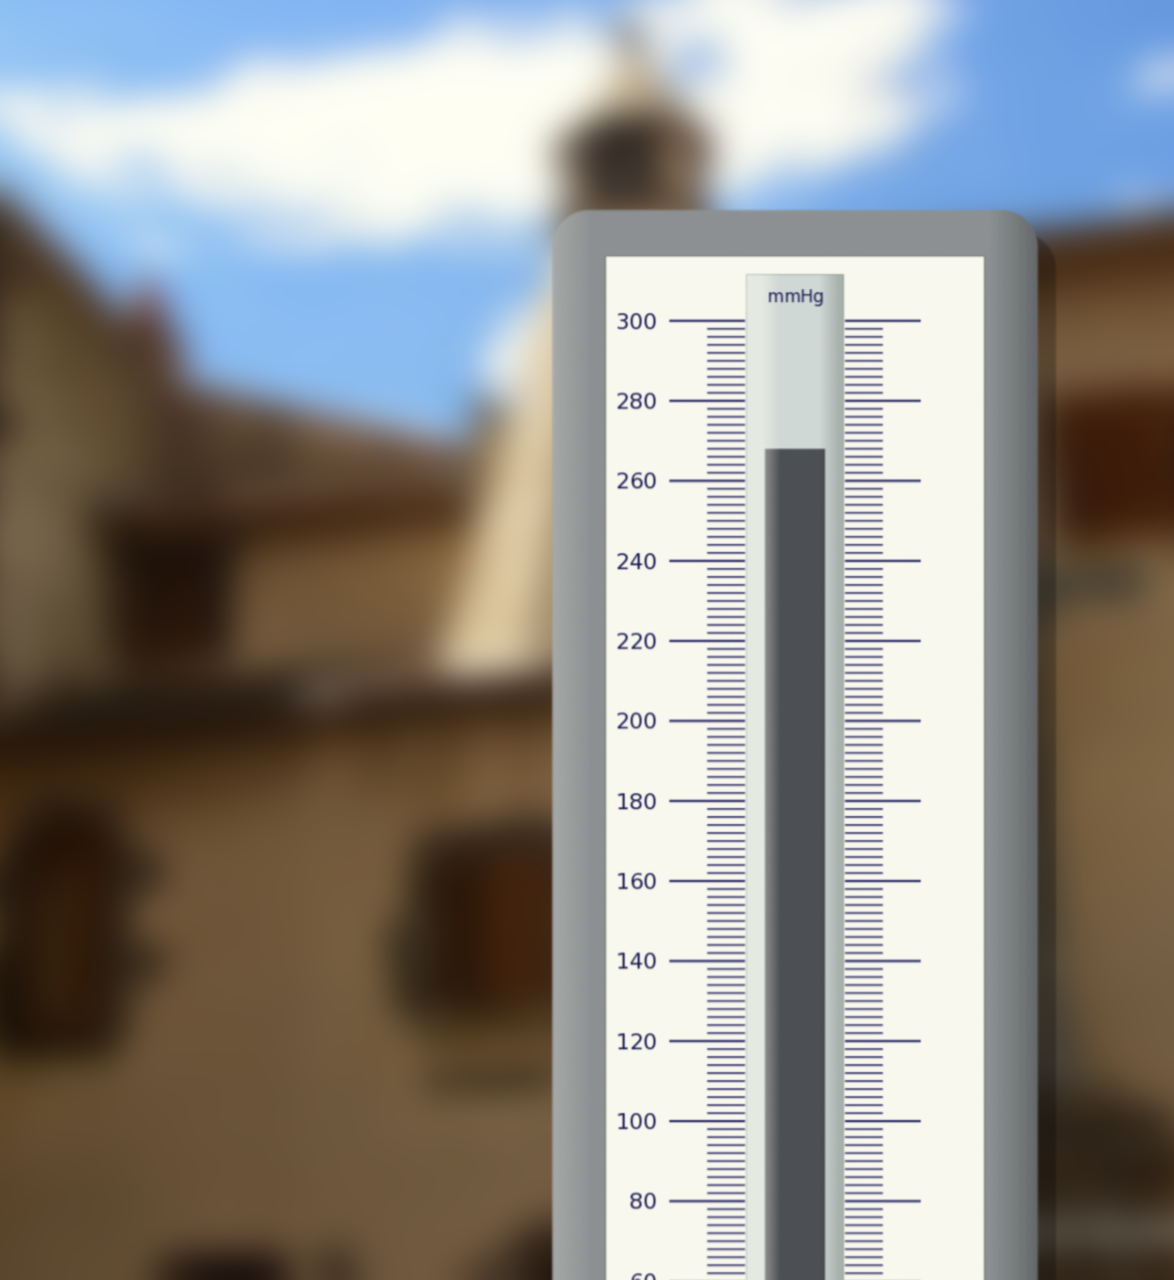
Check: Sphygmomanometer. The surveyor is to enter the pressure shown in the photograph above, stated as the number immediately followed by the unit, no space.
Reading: 268mmHg
